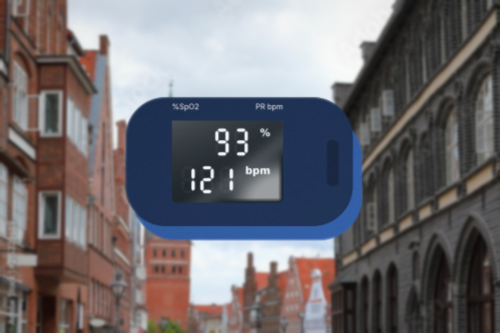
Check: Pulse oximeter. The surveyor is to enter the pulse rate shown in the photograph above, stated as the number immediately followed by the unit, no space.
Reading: 121bpm
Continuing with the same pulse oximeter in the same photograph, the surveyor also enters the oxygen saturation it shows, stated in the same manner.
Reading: 93%
